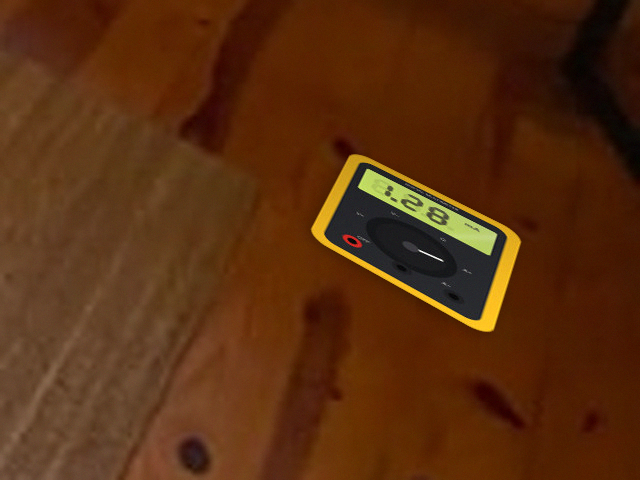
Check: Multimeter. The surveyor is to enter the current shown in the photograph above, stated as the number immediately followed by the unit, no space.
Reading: 1.28mA
